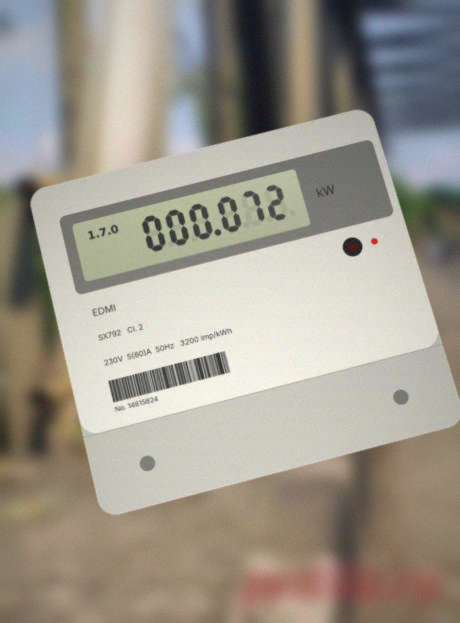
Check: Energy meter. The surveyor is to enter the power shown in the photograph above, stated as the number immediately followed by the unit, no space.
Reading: 0.072kW
